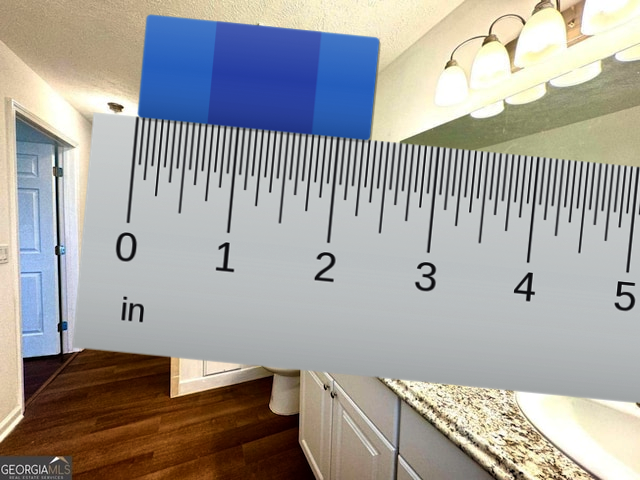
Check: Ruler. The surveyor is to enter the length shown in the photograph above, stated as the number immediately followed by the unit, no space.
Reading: 2.3125in
